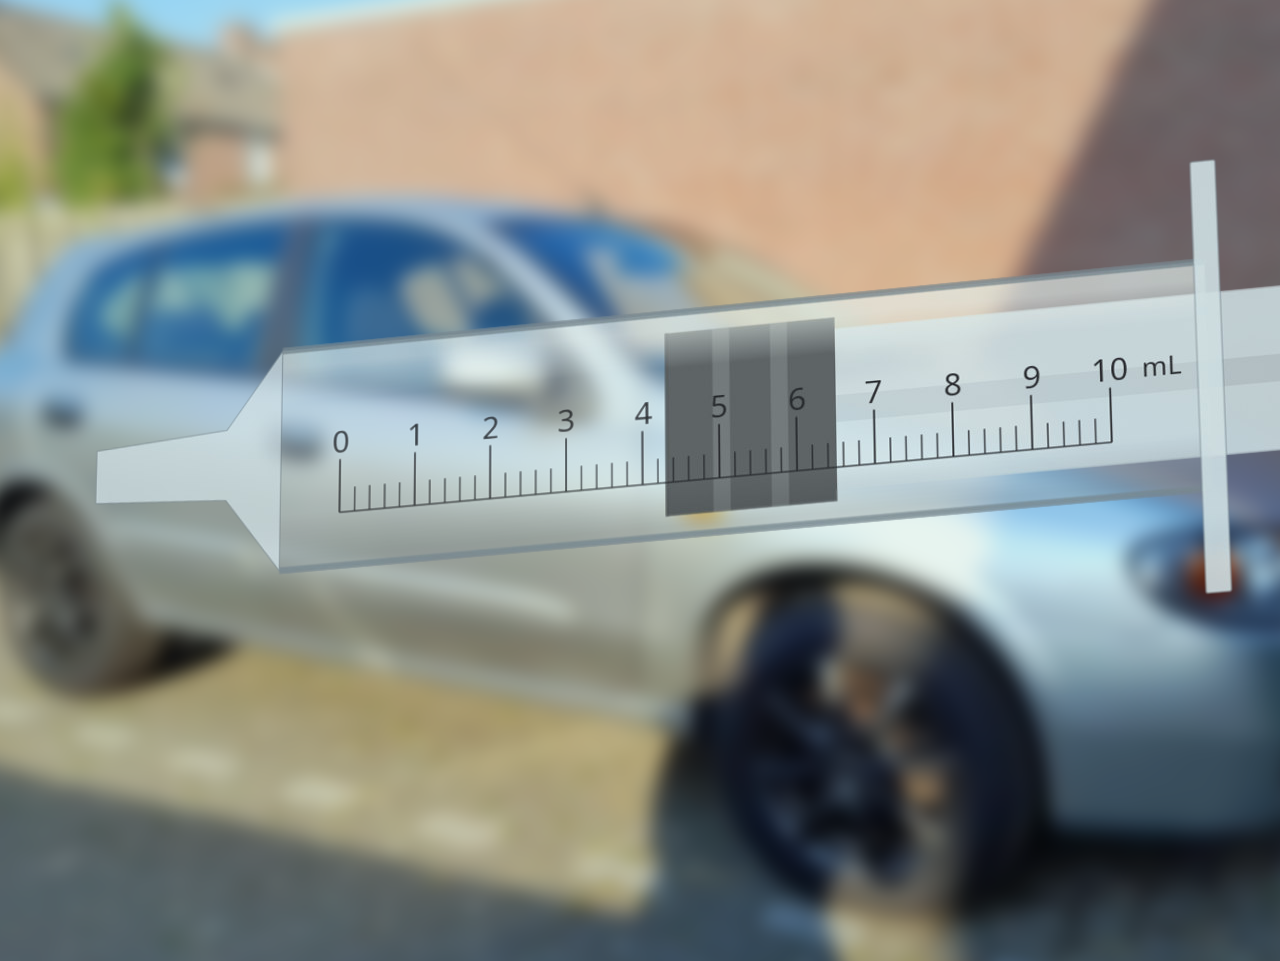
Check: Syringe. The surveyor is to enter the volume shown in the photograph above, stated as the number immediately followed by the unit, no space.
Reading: 4.3mL
